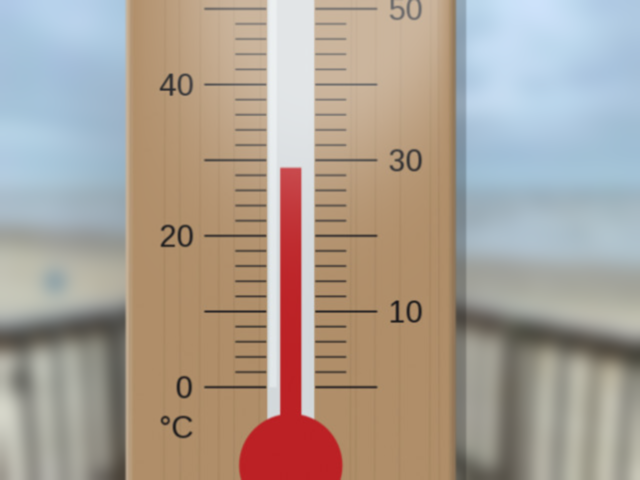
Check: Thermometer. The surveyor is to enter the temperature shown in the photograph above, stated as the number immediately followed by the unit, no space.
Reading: 29°C
